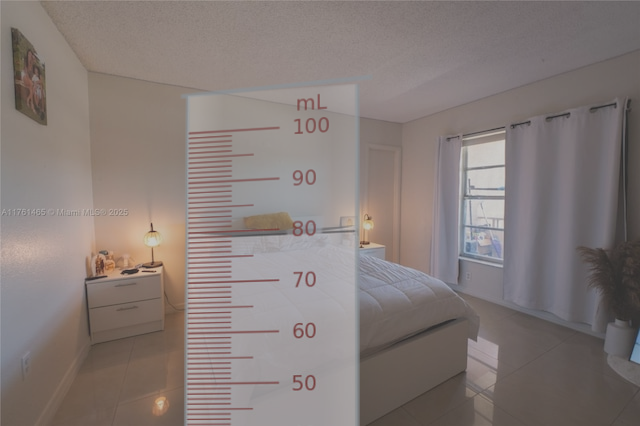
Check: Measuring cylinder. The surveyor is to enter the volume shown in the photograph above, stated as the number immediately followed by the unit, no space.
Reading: 79mL
